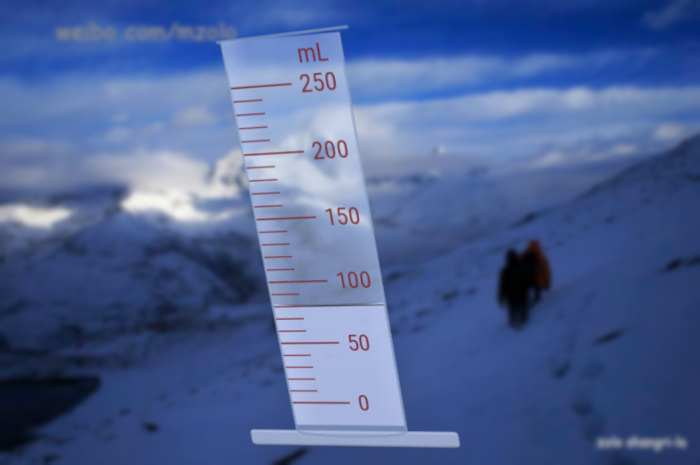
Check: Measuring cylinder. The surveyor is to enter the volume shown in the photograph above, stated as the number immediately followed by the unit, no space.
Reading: 80mL
